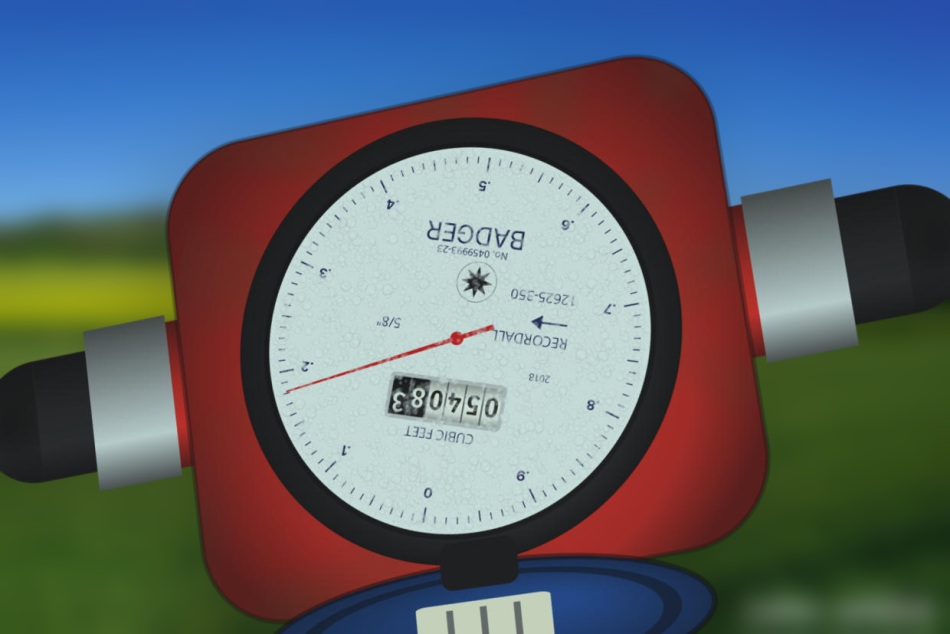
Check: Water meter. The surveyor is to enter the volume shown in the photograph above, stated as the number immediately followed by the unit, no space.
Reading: 54083.18ft³
